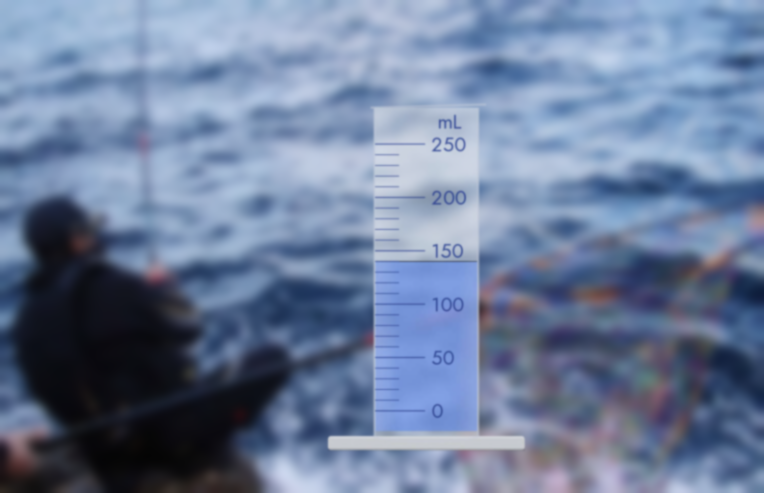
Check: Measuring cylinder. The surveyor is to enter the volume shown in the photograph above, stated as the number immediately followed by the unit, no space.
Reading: 140mL
